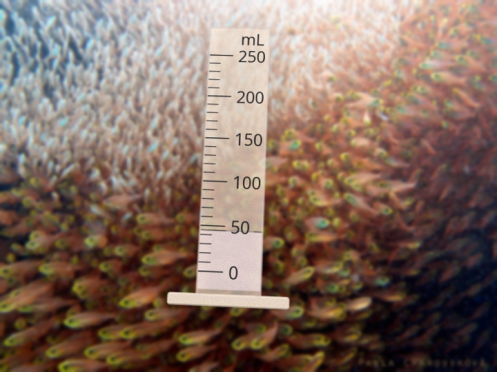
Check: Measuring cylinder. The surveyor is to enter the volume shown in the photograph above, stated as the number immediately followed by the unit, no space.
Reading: 45mL
